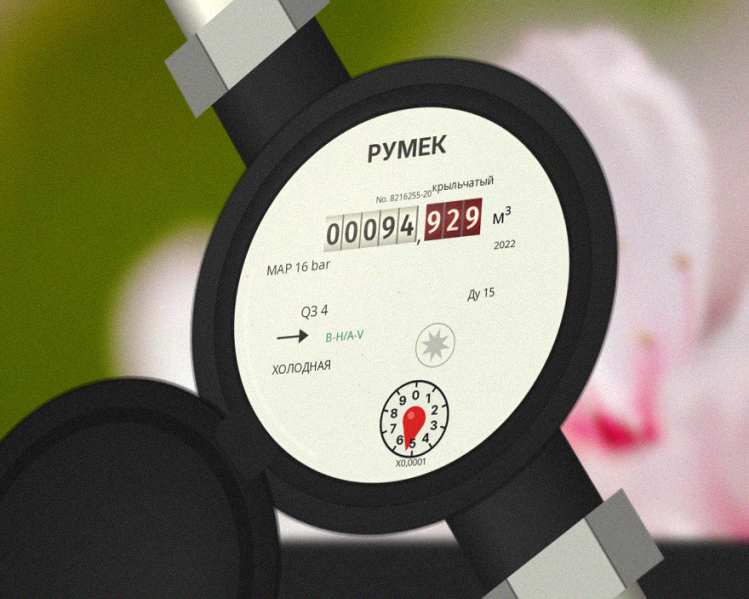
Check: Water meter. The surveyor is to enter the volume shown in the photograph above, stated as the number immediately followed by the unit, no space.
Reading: 94.9295m³
